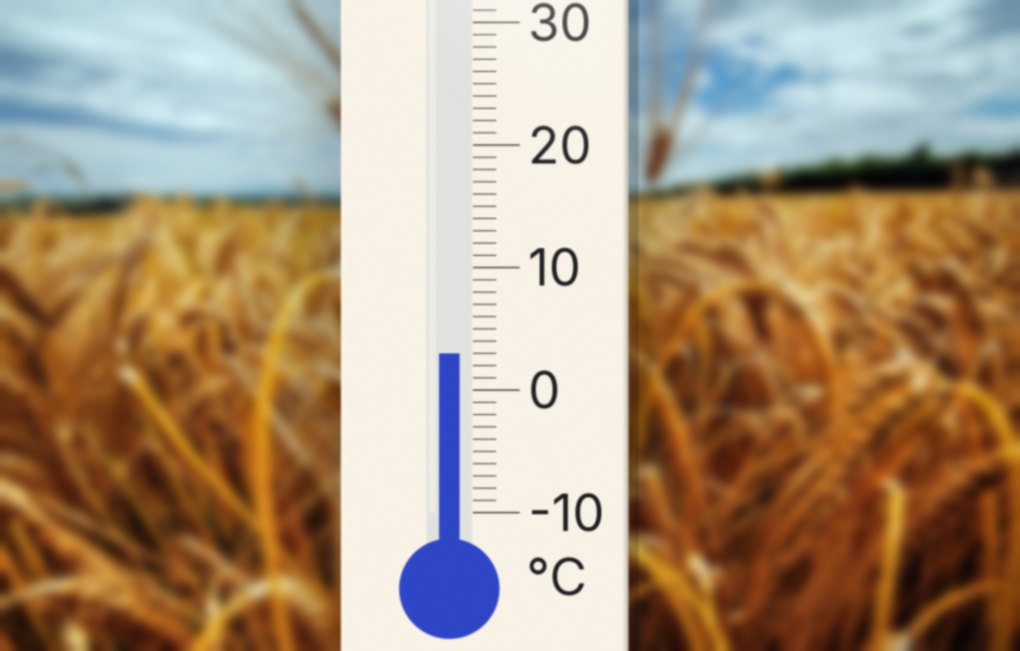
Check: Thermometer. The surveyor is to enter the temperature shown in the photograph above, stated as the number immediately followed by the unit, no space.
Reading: 3°C
